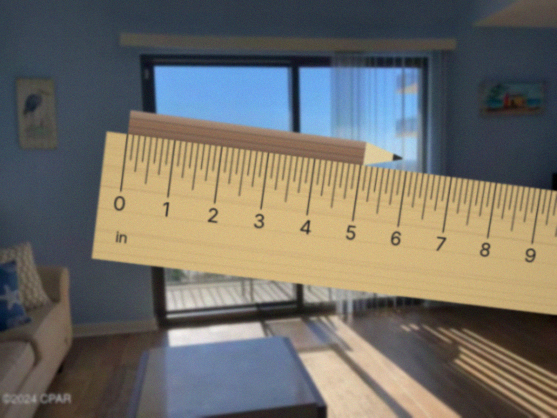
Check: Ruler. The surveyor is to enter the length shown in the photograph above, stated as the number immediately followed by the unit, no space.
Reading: 5.875in
